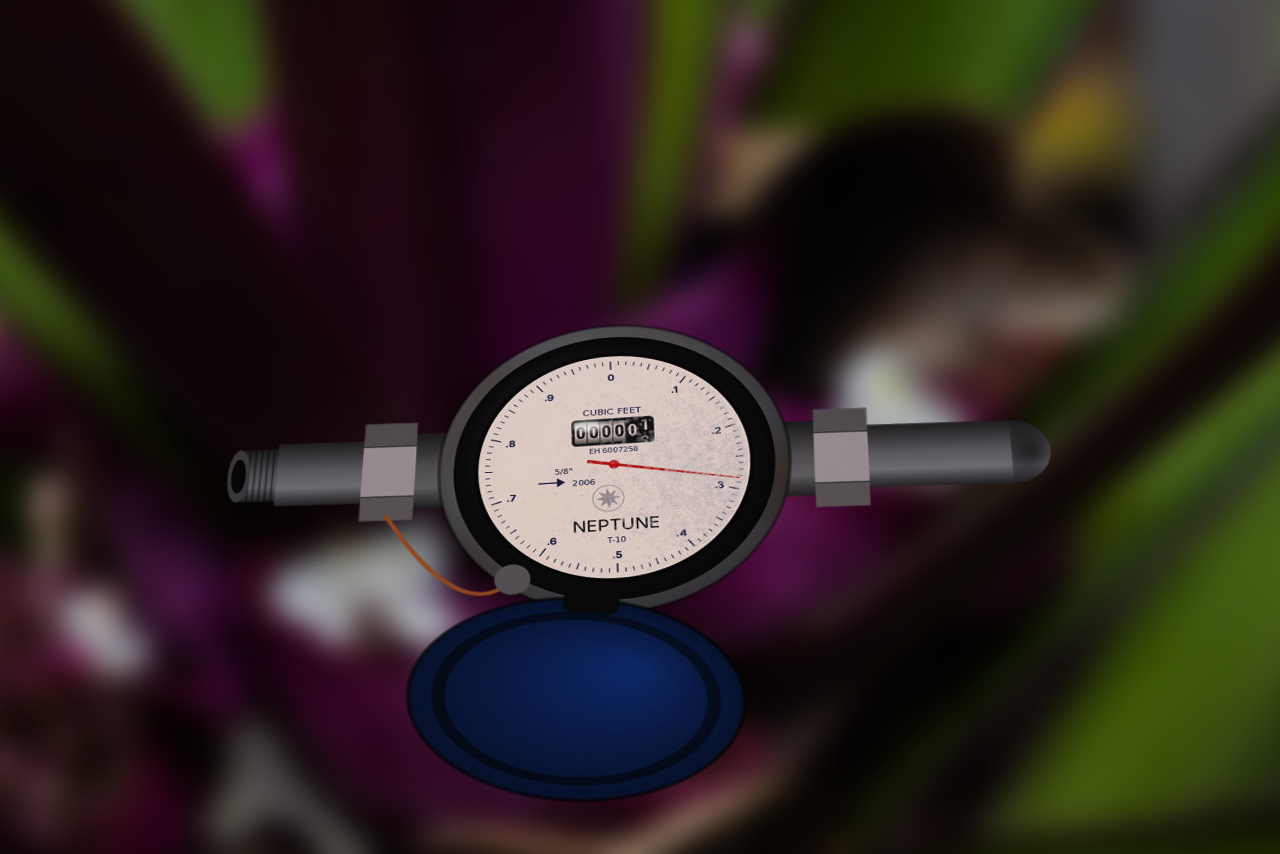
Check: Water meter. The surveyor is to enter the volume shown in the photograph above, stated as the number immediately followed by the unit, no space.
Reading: 1.28ft³
